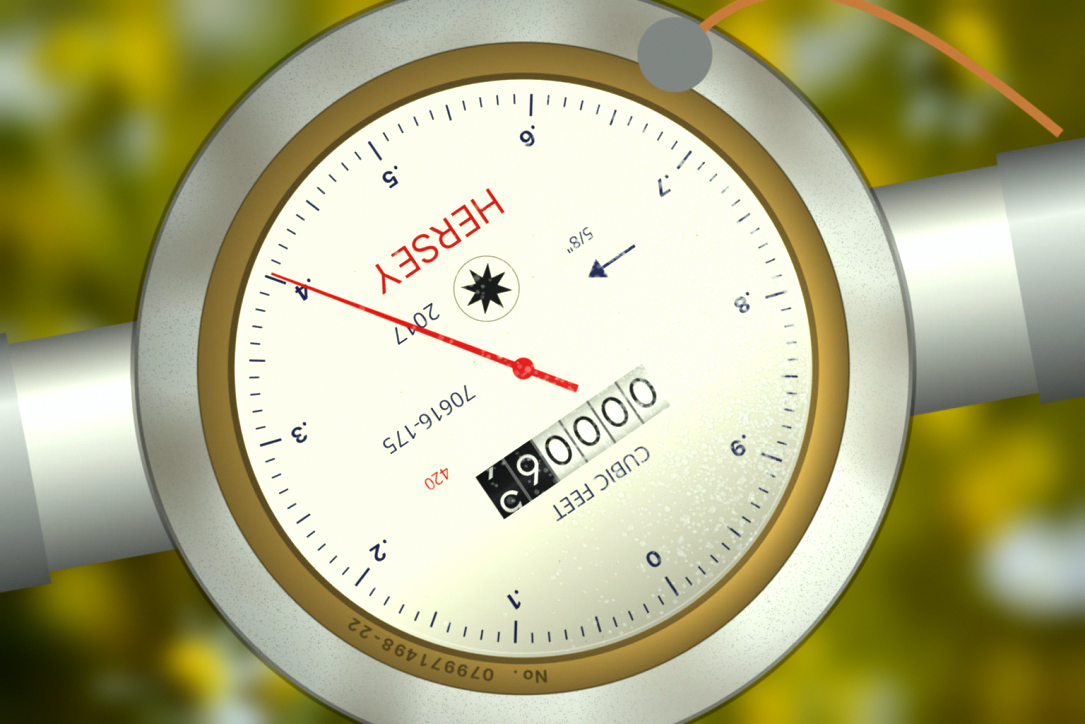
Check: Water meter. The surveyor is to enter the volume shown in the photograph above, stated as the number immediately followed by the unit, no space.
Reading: 65.40ft³
